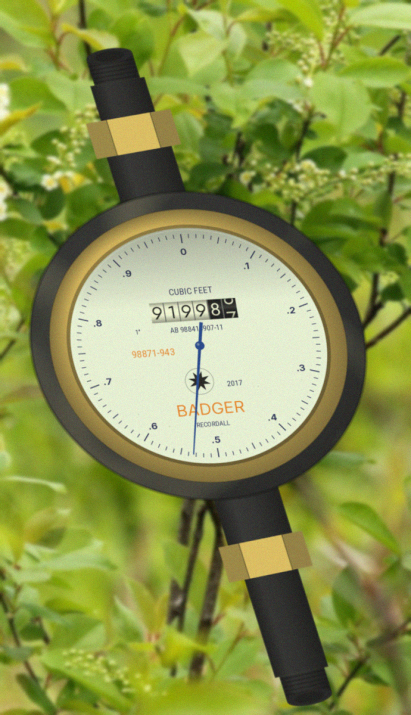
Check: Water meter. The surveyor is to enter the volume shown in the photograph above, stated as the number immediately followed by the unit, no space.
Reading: 919986.53ft³
